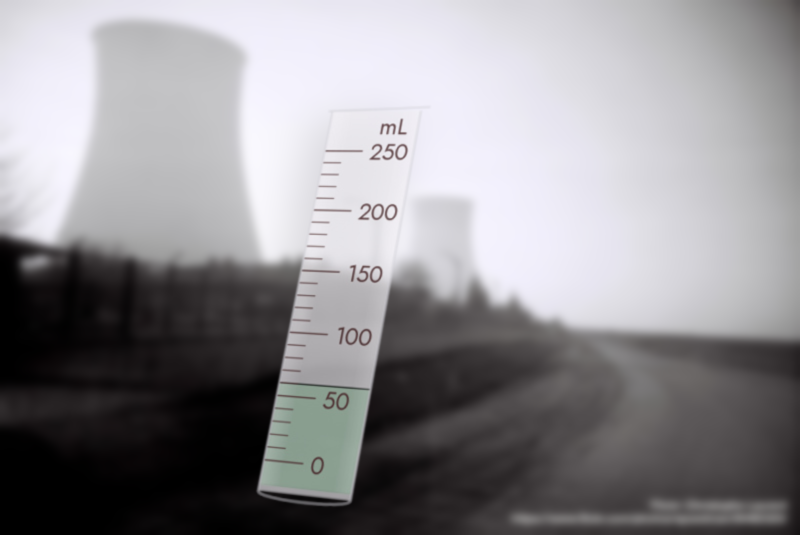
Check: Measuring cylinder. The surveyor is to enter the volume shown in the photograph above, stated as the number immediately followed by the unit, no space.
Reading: 60mL
